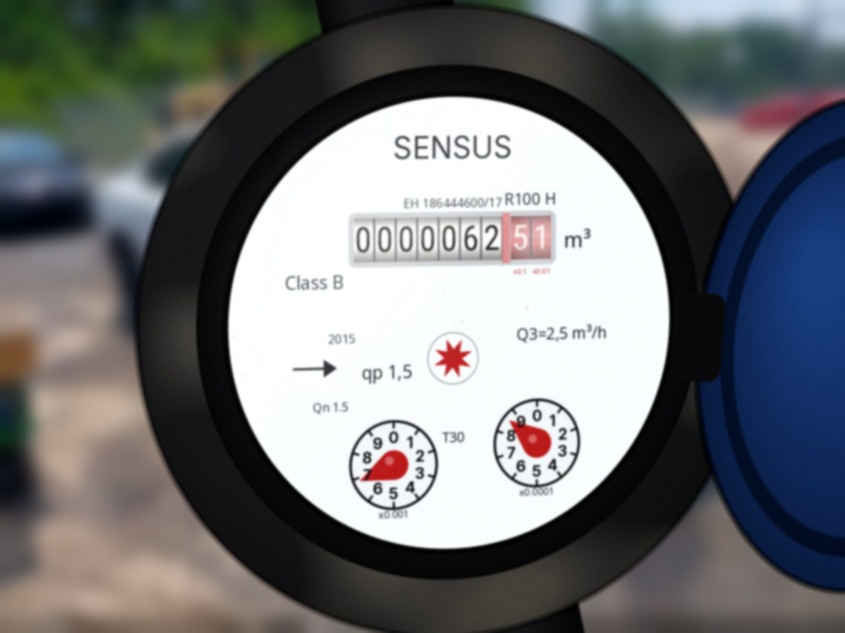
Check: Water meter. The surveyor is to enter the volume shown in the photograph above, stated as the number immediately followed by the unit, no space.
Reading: 62.5168m³
